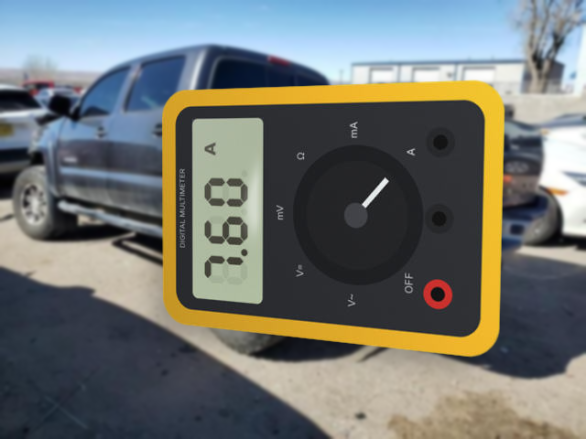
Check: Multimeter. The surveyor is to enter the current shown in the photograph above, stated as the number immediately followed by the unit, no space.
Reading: 7.60A
